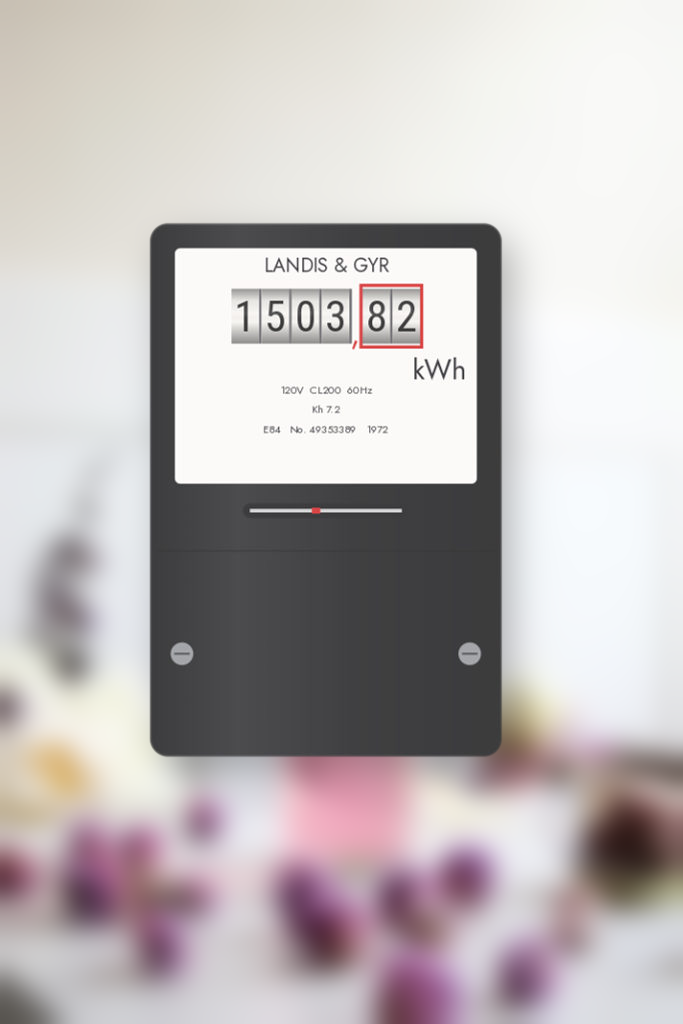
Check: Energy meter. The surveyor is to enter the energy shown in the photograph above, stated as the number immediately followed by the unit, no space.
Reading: 1503.82kWh
